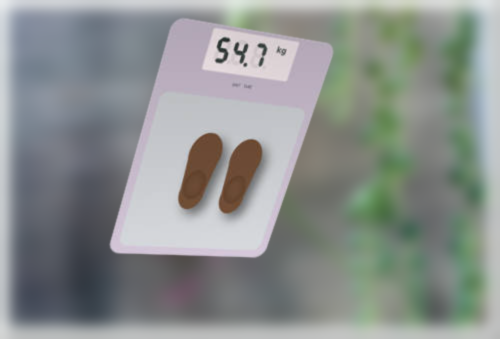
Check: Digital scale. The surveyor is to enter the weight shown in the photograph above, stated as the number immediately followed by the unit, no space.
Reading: 54.7kg
